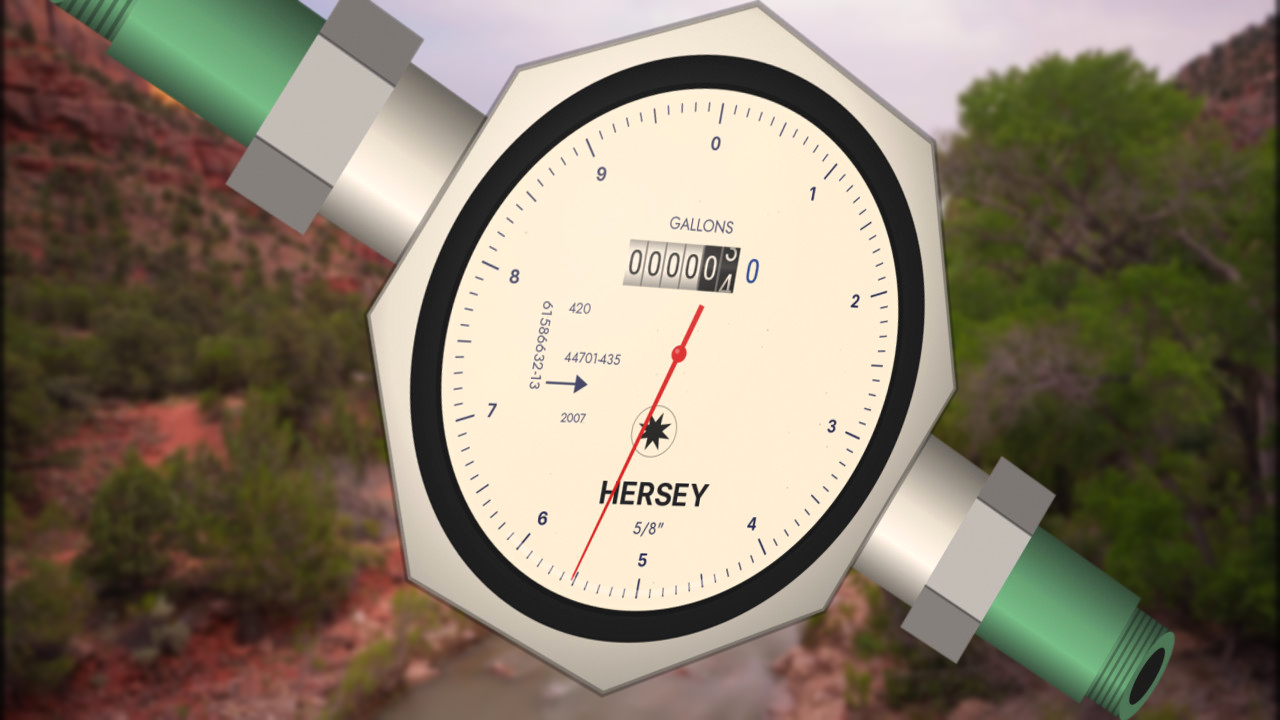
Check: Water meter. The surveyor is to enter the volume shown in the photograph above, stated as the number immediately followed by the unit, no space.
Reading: 35.5gal
